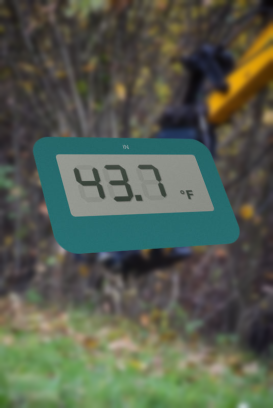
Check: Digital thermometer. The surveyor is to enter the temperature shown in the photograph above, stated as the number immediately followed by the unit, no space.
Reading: 43.7°F
